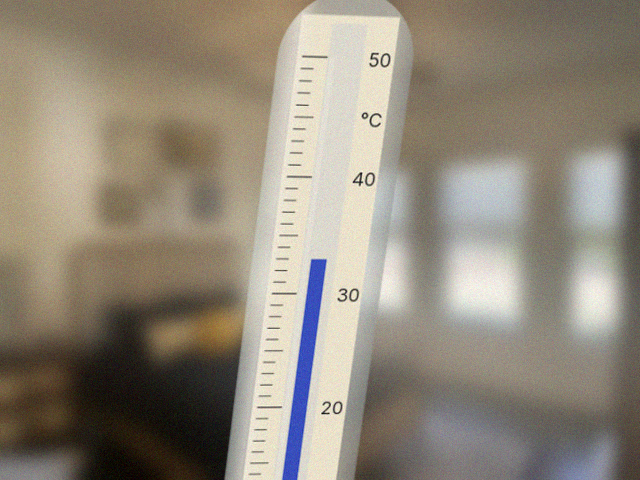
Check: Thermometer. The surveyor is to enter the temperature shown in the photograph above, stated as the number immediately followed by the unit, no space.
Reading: 33°C
